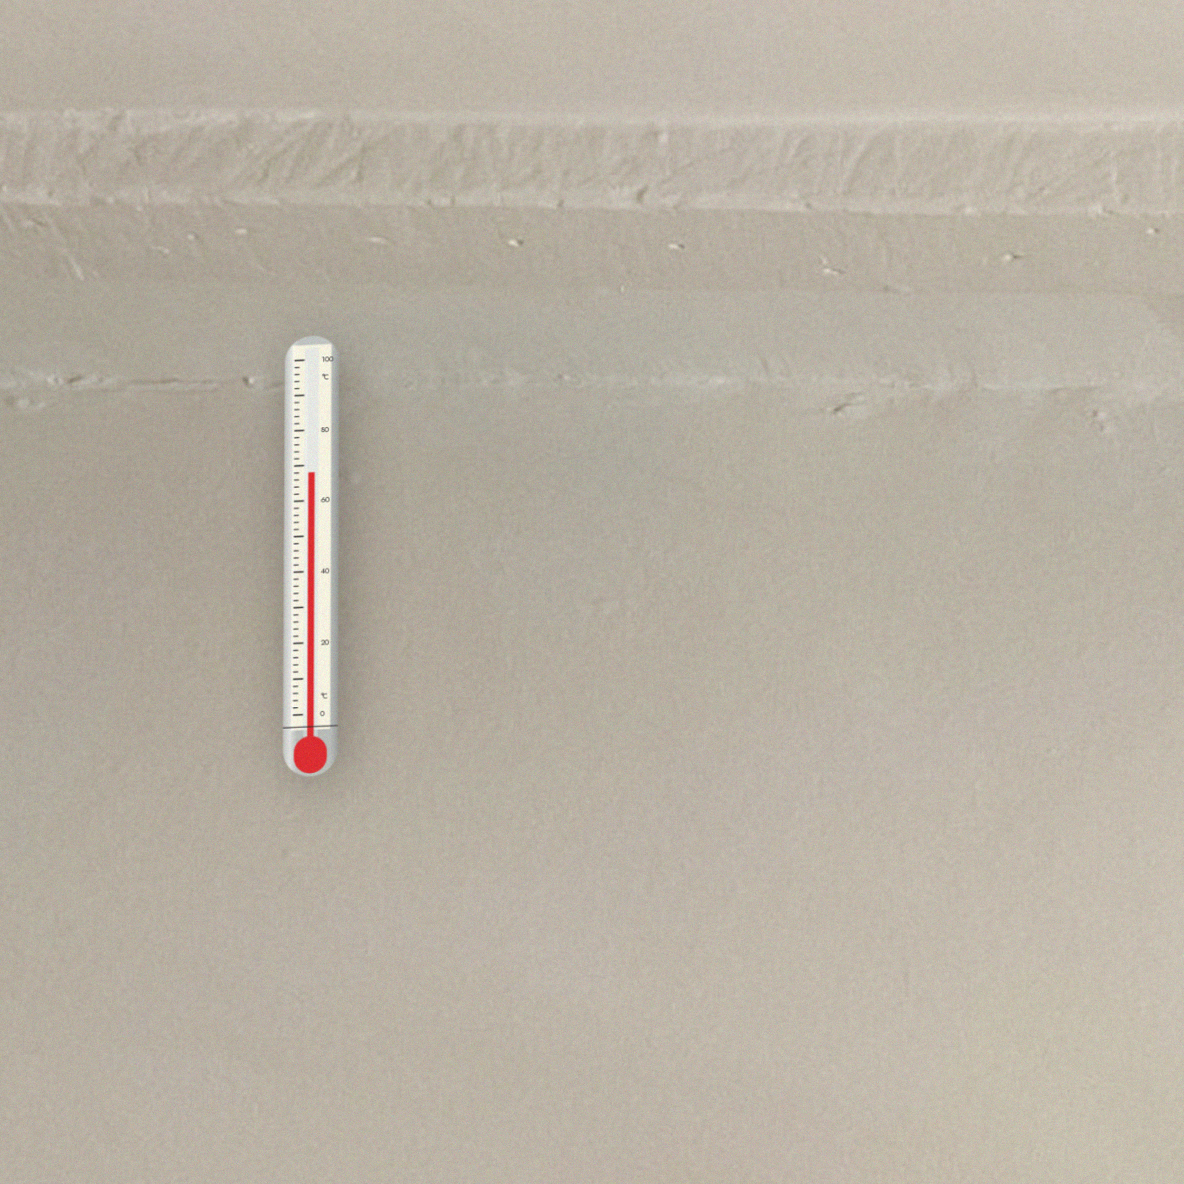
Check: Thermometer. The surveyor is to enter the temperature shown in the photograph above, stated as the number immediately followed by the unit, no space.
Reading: 68°C
